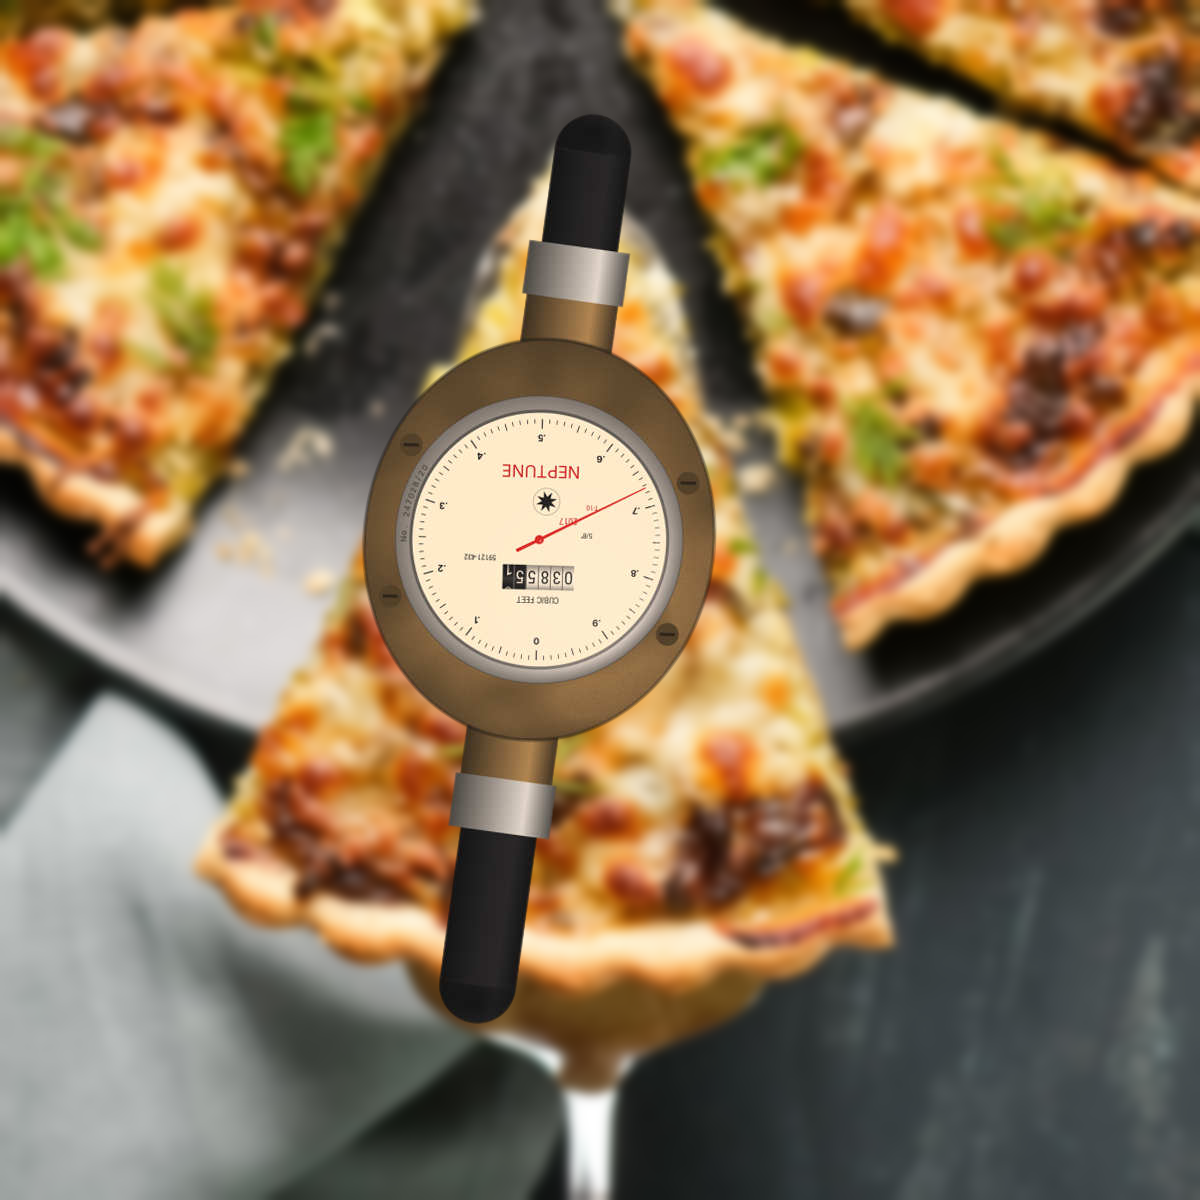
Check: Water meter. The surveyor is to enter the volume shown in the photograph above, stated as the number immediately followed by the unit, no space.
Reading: 38550.67ft³
